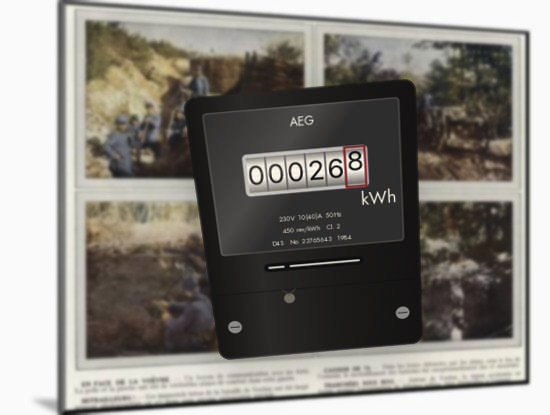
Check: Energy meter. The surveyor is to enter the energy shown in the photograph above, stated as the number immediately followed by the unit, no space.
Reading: 26.8kWh
